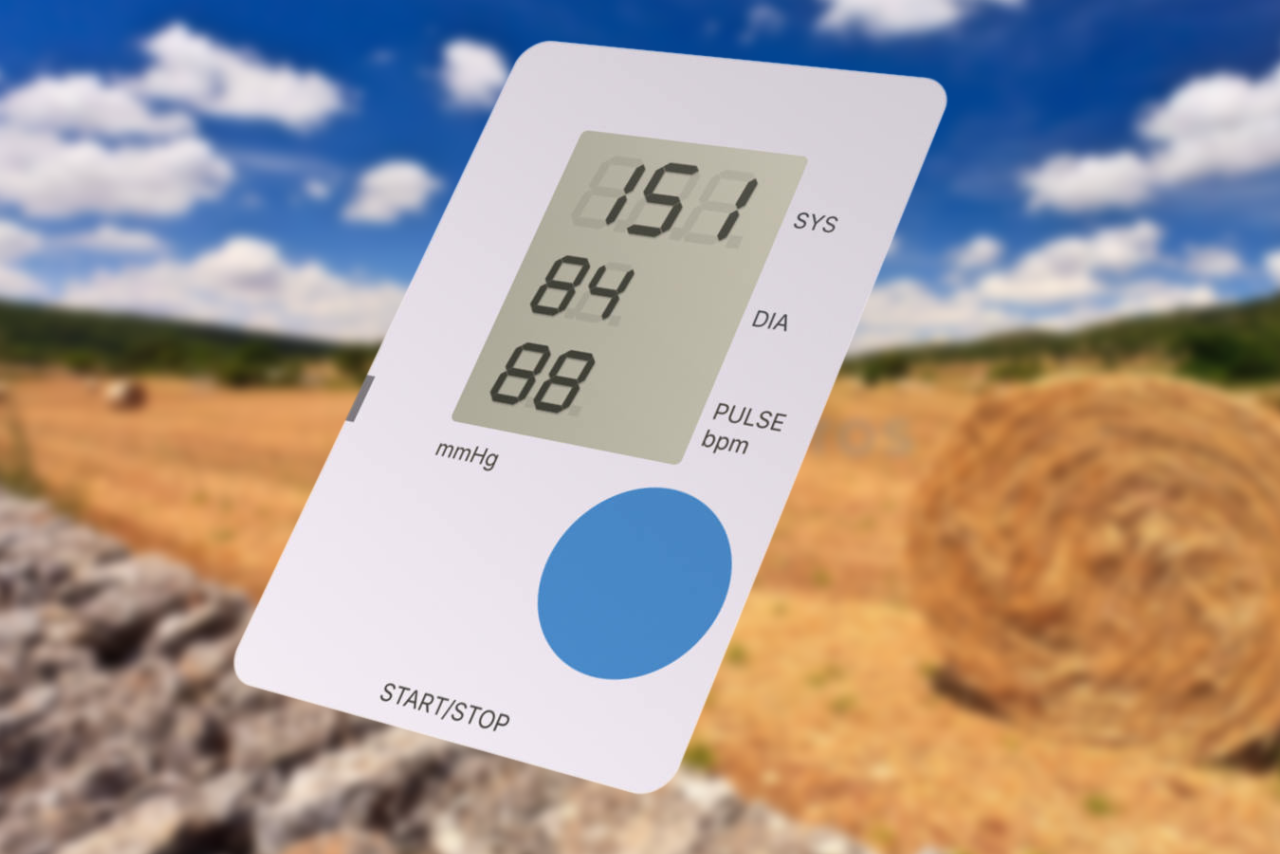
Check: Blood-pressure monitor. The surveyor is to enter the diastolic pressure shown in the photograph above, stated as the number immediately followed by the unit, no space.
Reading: 84mmHg
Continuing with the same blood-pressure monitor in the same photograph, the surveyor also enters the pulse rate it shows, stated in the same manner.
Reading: 88bpm
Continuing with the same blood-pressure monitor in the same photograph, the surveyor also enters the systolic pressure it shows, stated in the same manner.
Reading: 151mmHg
